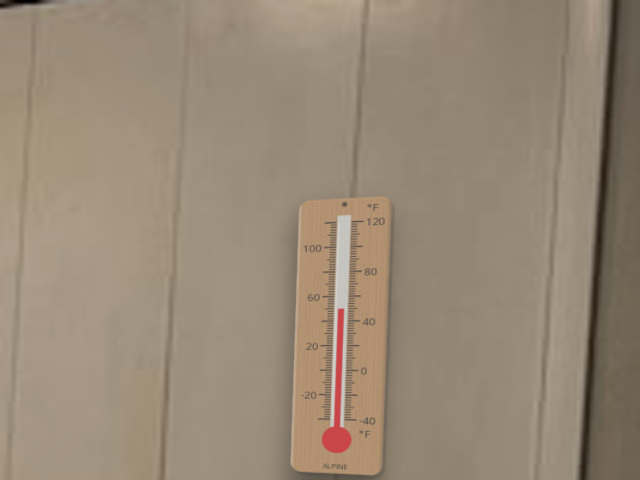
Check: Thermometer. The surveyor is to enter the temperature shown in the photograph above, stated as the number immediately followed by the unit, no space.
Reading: 50°F
